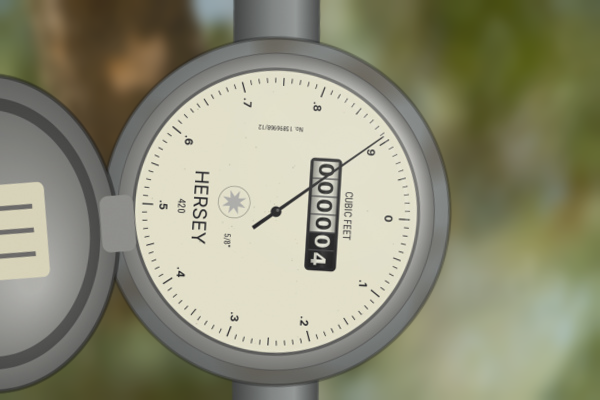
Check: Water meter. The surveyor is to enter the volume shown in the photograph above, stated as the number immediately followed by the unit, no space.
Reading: 3.89ft³
